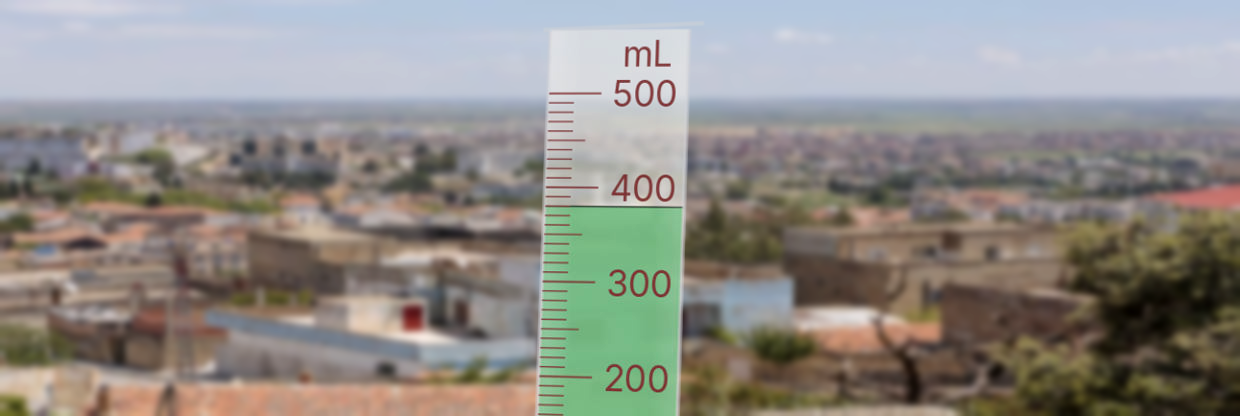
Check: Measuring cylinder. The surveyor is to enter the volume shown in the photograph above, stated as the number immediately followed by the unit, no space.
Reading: 380mL
